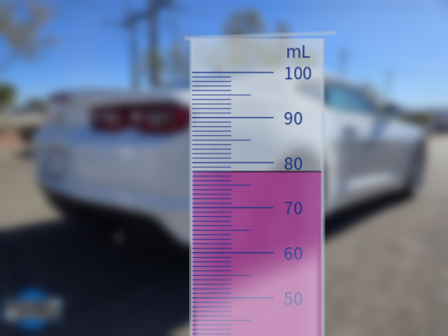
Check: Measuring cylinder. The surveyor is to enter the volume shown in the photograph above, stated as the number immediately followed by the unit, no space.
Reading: 78mL
